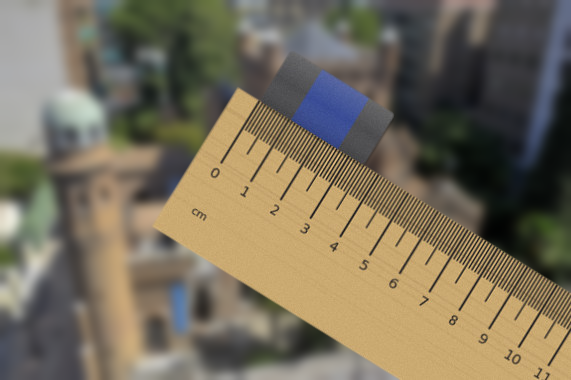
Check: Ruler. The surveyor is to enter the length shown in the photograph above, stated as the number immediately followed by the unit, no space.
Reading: 3.5cm
